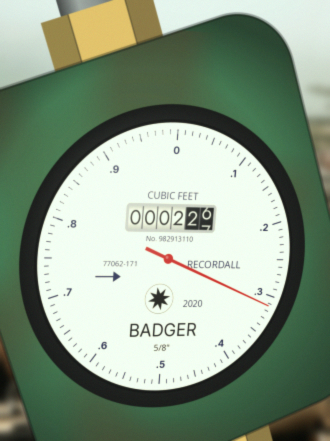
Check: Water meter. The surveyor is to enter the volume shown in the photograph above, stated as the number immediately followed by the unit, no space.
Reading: 226.31ft³
